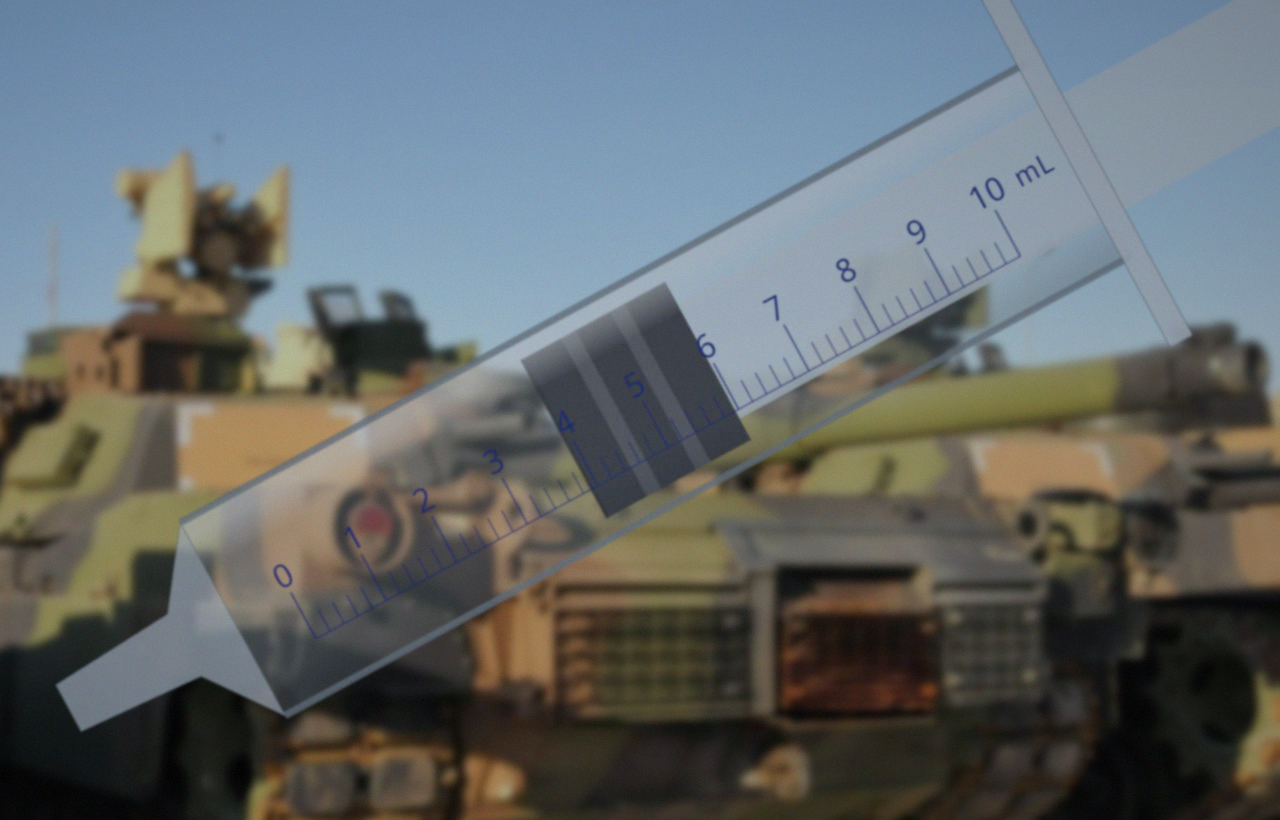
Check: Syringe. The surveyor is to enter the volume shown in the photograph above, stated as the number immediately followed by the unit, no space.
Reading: 3.9mL
